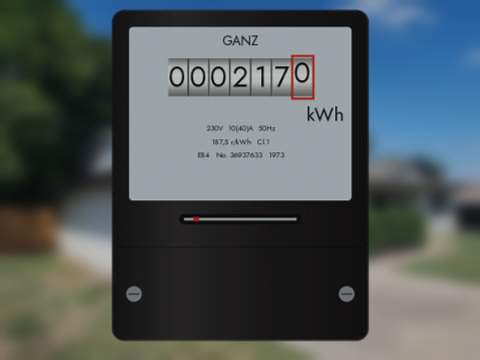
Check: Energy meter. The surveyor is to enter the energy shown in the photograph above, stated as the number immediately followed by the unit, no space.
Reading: 217.0kWh
